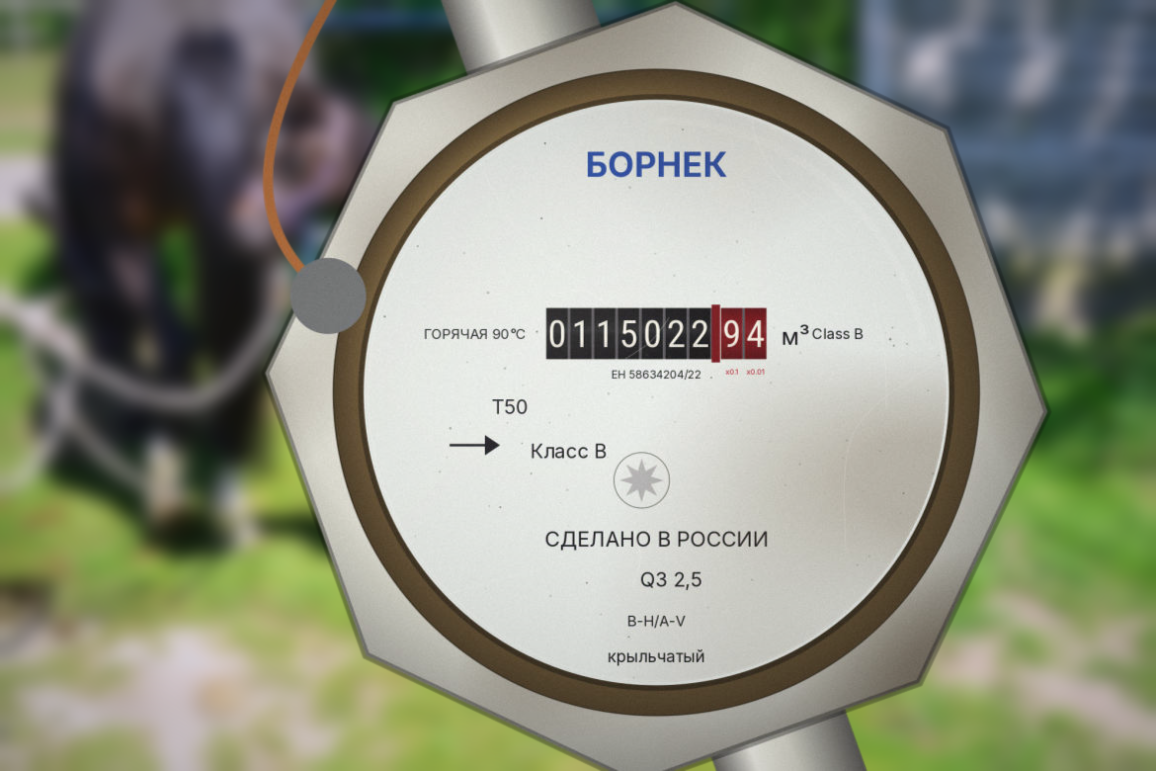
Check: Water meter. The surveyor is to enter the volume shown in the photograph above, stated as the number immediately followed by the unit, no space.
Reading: 115022.94m³
